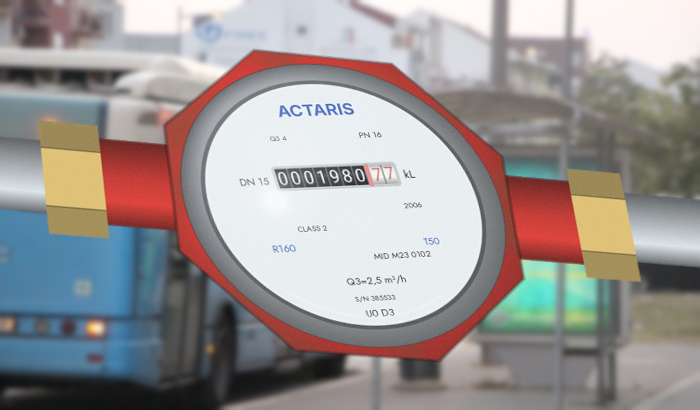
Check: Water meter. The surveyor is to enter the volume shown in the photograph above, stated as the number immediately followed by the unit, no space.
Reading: 1980.77kL
